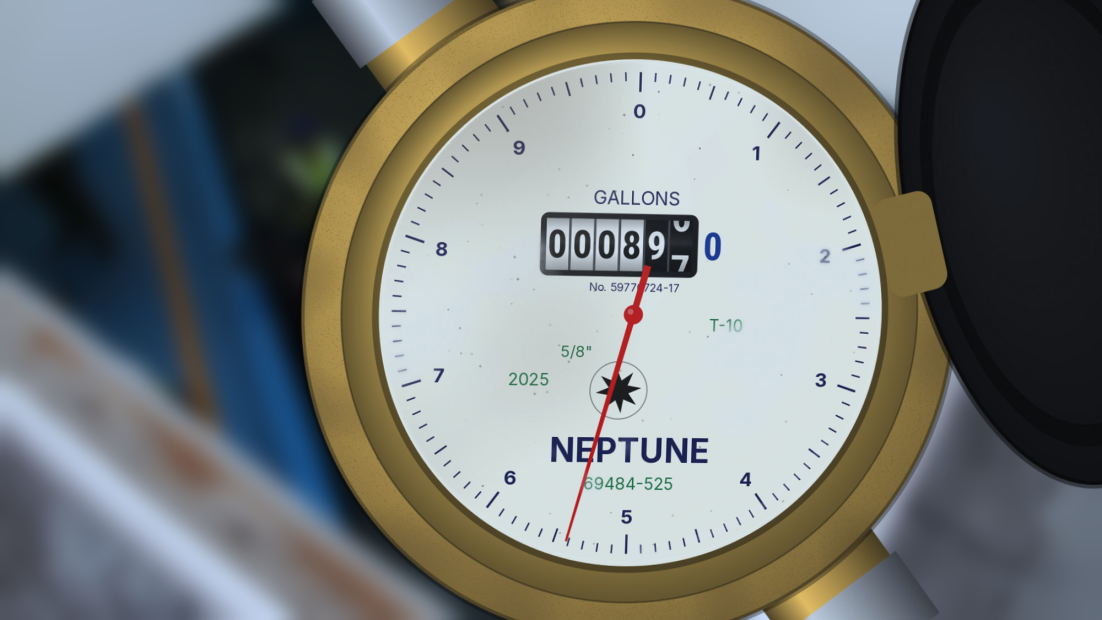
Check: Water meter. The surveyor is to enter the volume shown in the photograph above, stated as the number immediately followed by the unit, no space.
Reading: 8965.4gal
